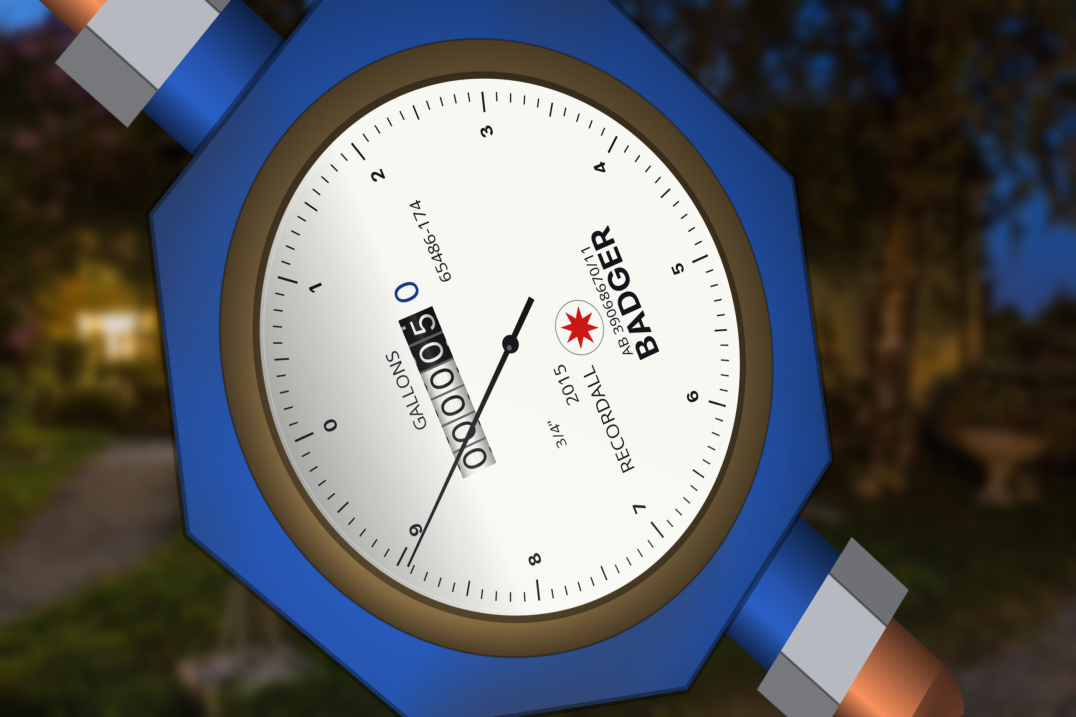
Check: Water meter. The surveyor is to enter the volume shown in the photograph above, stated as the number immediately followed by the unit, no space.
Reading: 48.9gal
